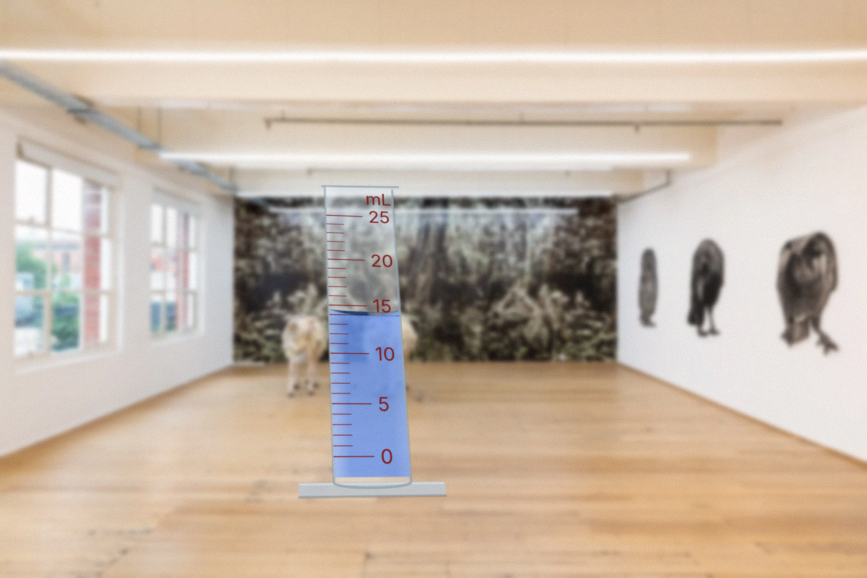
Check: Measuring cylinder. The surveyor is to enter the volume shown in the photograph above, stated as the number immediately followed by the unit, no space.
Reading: 14mL
